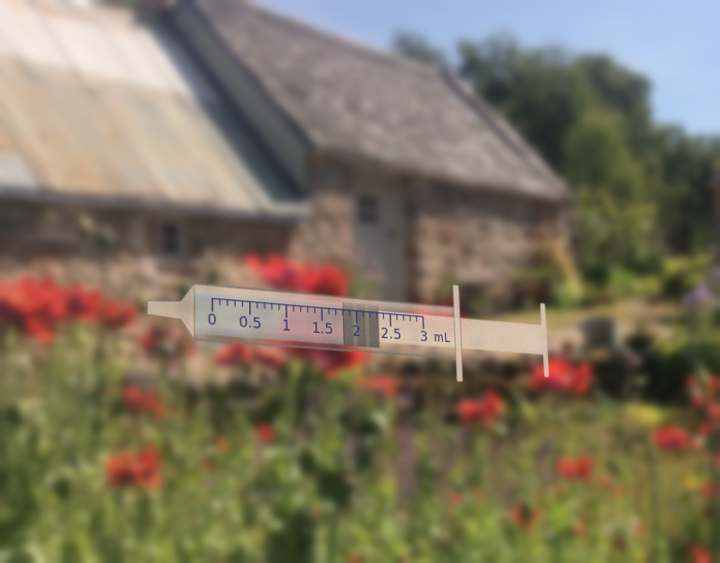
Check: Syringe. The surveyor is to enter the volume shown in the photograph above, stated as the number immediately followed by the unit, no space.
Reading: 1.8mL
